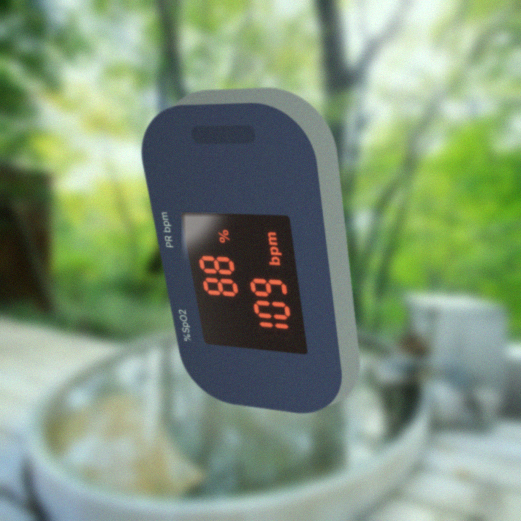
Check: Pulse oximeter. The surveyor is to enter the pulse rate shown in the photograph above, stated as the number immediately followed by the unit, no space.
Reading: 109bpm
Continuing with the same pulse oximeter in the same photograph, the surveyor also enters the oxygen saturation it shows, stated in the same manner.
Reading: 88%
